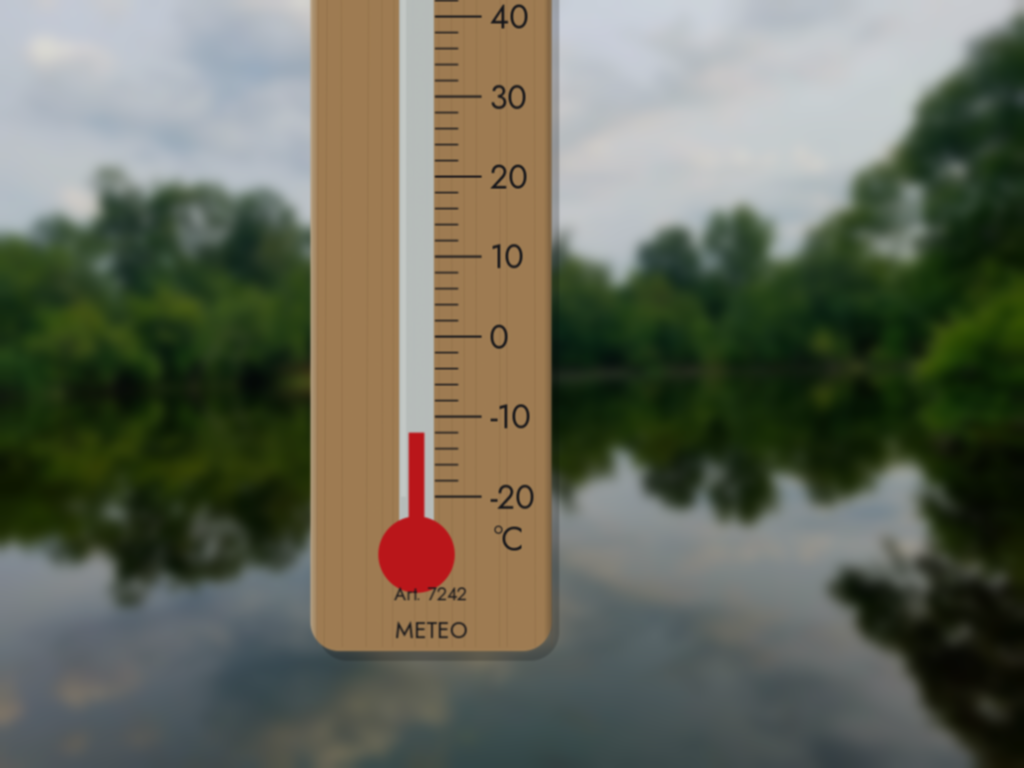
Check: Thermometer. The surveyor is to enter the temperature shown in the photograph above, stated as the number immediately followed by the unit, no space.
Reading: -12°C
